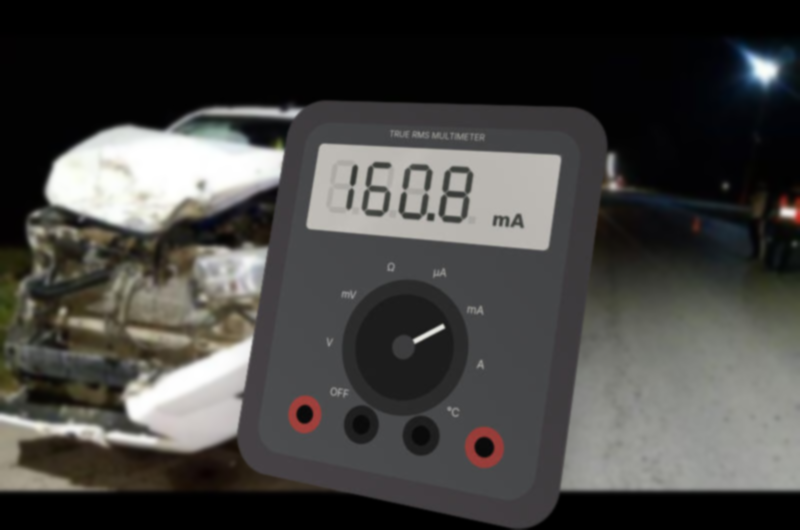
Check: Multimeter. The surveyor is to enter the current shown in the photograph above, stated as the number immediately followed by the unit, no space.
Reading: 160.8mA
